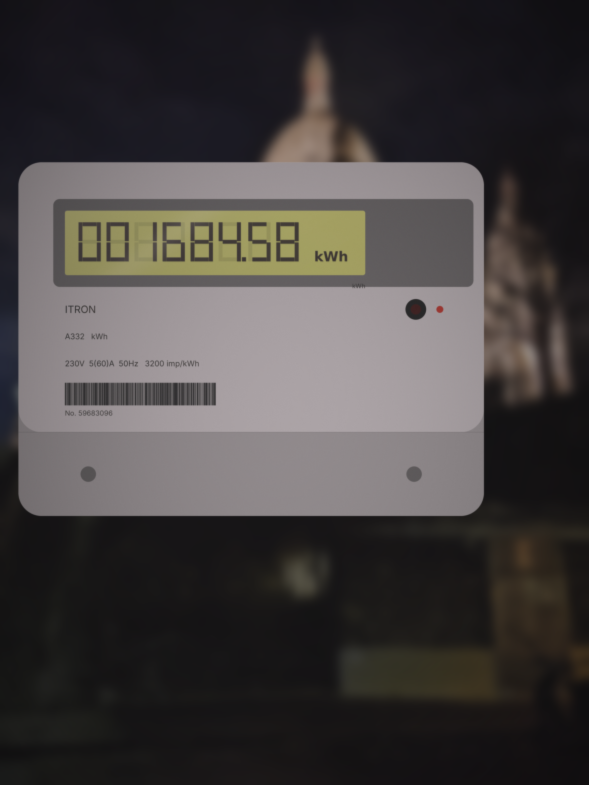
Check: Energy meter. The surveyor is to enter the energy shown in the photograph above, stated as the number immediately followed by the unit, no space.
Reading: 1684.58kWh
